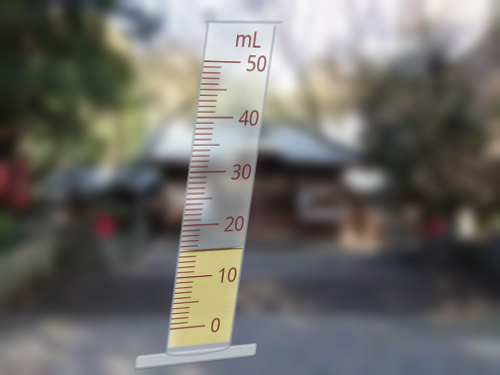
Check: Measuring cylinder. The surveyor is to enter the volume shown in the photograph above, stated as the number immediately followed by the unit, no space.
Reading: 15mL
